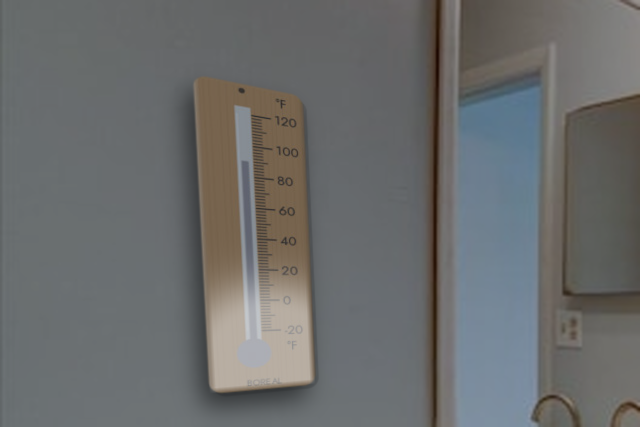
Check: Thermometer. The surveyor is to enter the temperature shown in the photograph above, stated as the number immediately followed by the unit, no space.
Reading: 90°F
